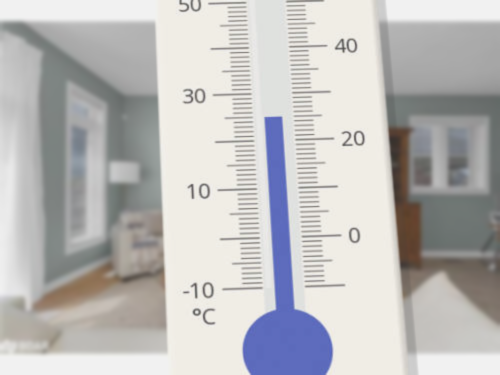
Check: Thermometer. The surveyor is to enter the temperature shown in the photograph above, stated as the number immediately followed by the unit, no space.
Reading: 25°C
